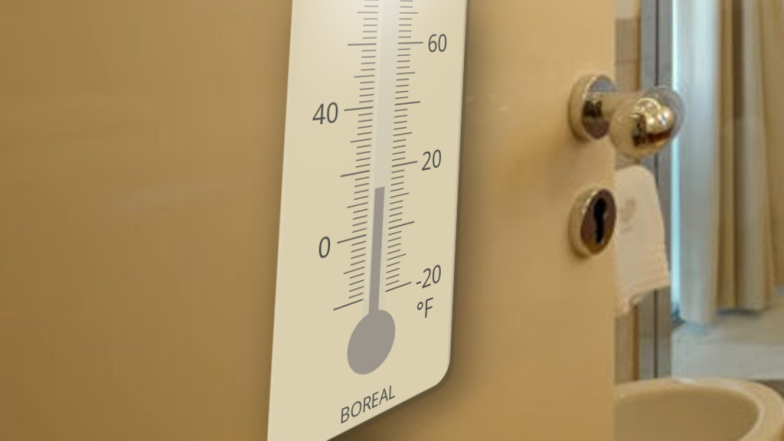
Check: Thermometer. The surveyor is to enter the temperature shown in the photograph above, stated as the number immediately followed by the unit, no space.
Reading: 14°F
